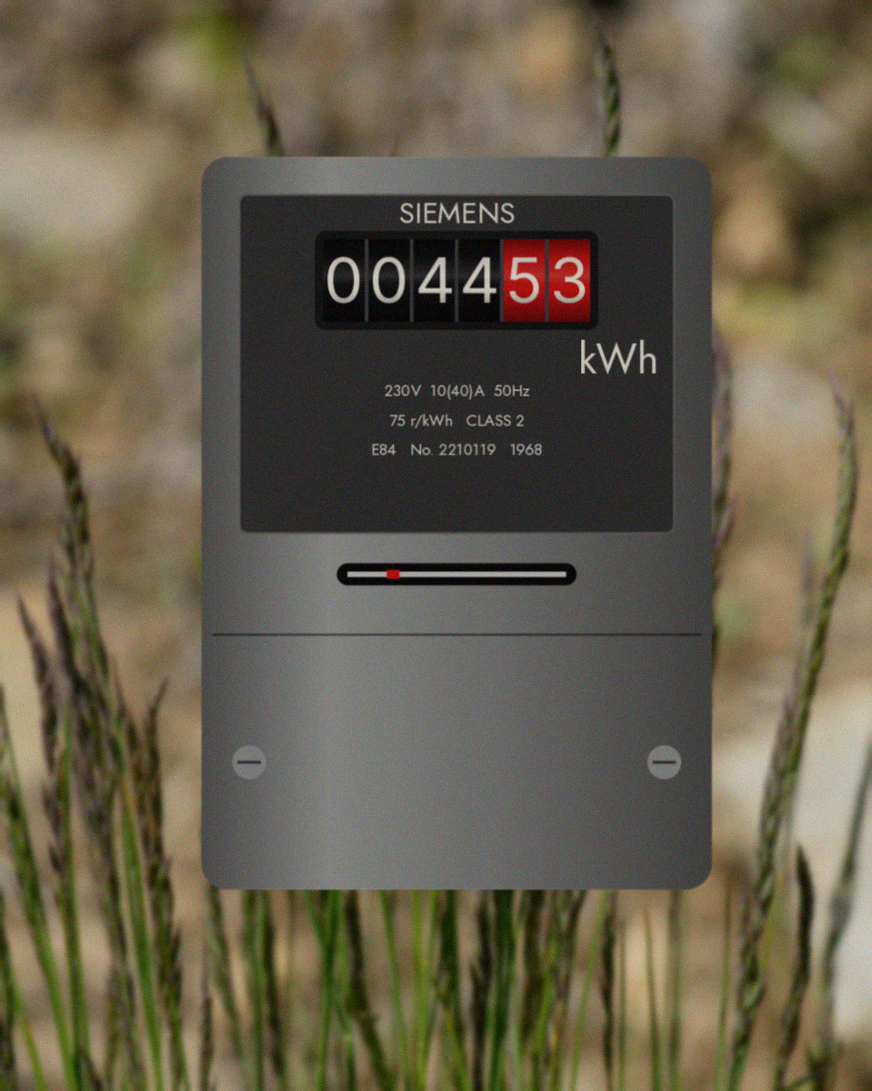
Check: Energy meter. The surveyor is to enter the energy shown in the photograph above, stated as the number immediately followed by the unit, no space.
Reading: 44.53kWh
